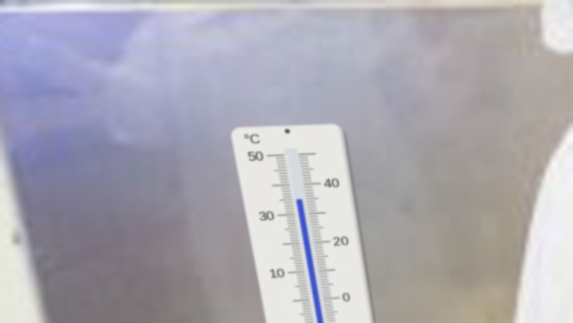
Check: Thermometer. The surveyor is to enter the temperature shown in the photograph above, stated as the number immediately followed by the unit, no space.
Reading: 35°C
